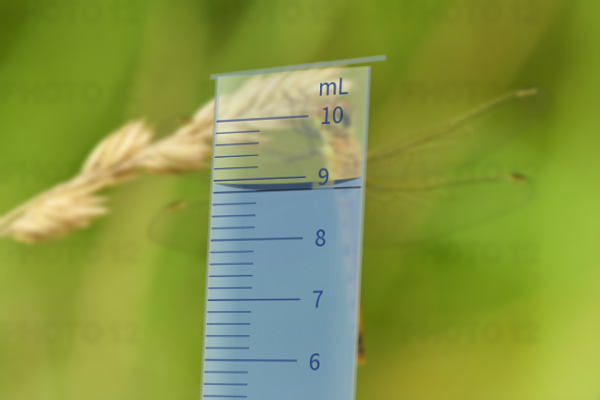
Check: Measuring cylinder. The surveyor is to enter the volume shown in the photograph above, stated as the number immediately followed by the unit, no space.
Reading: 8.8mL
